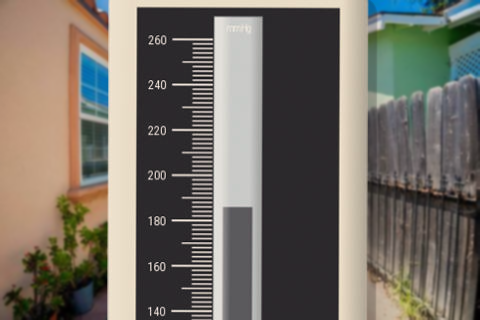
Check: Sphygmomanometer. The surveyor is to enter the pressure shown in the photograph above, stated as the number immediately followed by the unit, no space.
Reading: 186mmHg
